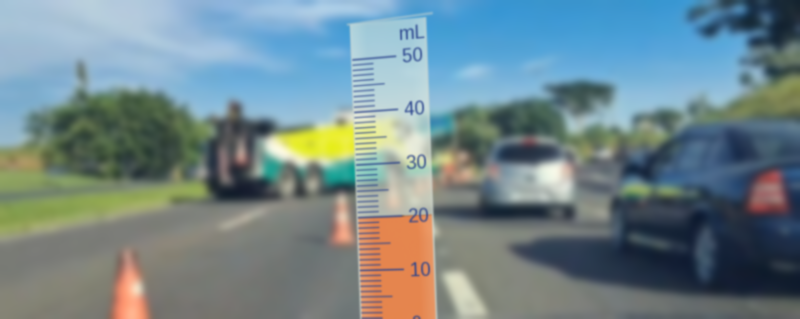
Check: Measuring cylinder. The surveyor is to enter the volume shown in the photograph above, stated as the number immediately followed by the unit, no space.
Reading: 20mL
